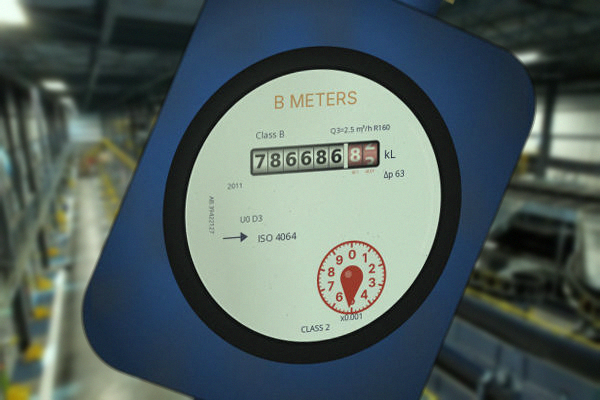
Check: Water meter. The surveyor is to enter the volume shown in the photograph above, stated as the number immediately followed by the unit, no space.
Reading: 786686.825kL
